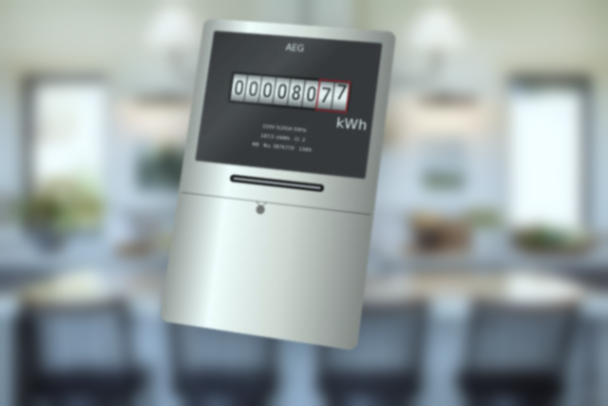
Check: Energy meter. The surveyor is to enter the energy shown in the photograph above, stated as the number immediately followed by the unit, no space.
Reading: 80.77kWh
